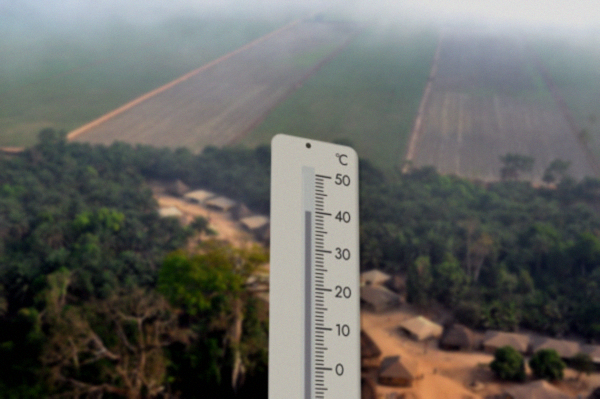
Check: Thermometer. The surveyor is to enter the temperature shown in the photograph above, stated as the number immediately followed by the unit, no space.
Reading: 40°C
